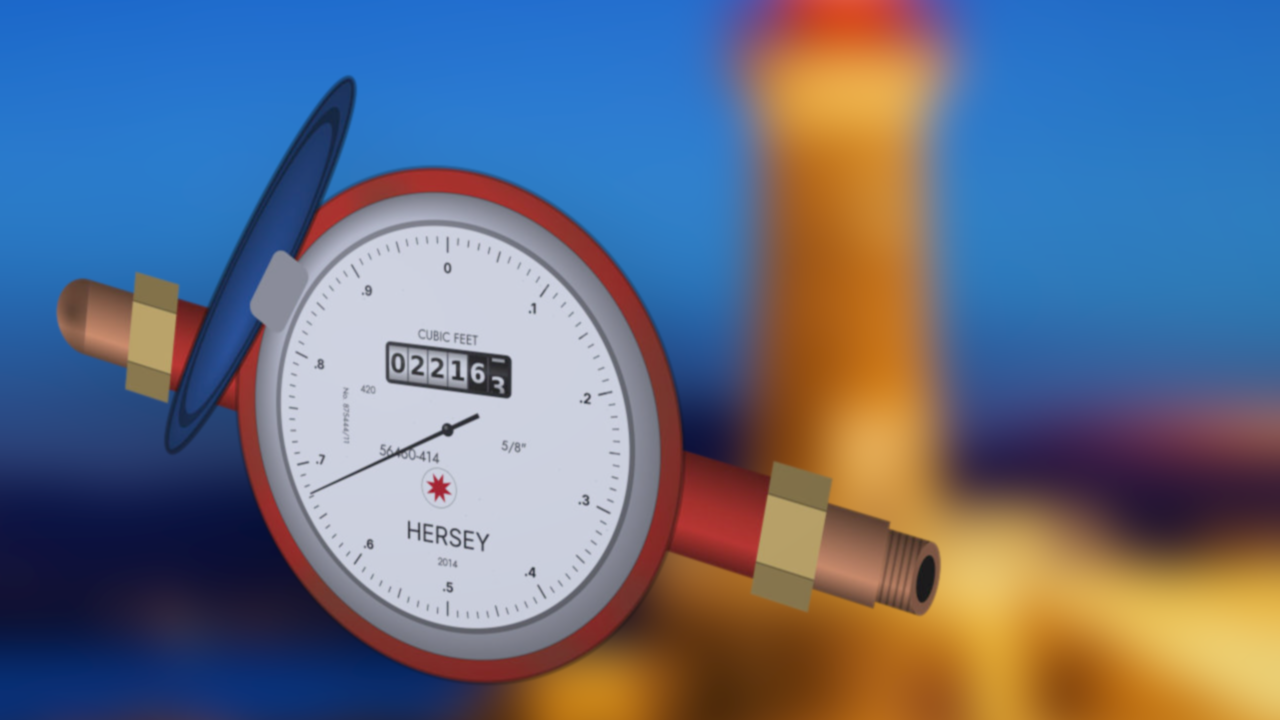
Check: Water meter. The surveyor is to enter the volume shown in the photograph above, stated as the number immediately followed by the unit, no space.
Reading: 22162.67ft³
